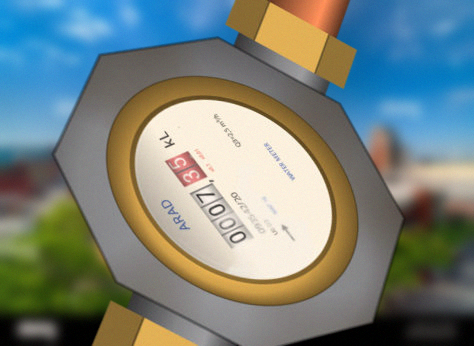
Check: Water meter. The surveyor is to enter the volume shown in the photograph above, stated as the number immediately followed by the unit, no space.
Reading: 7.35kL
